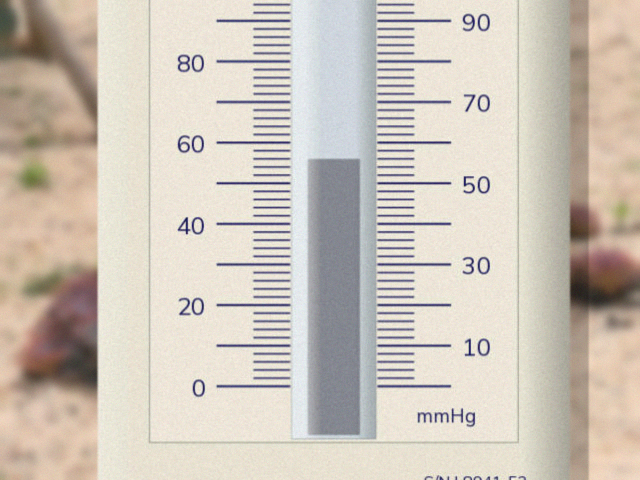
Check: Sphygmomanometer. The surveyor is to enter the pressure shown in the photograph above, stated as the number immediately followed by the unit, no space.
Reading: 56mmHg
